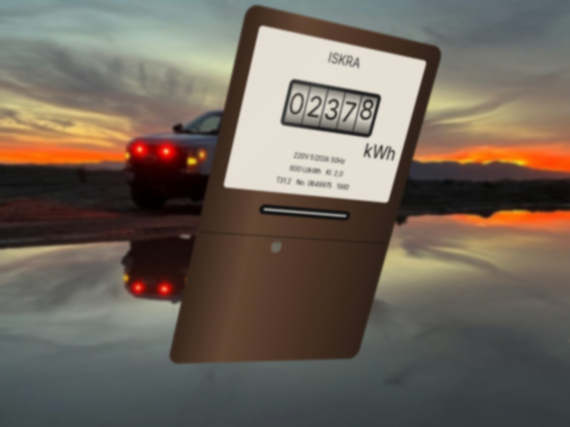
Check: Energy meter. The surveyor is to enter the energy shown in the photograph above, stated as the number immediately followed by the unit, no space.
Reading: 2378kWh
